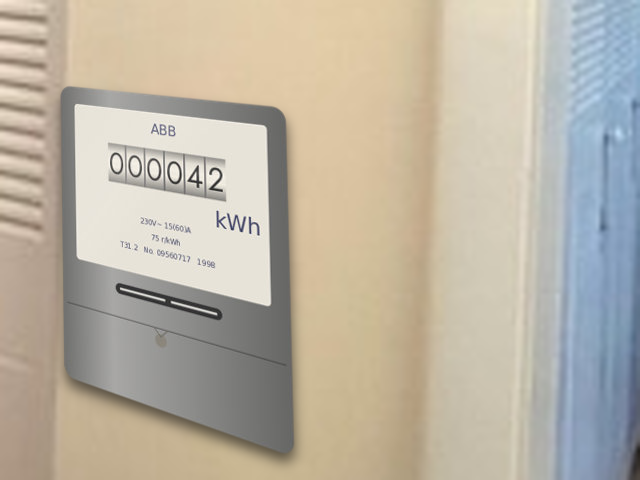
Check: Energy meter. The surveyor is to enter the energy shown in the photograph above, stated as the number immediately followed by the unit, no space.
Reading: 42kWh
